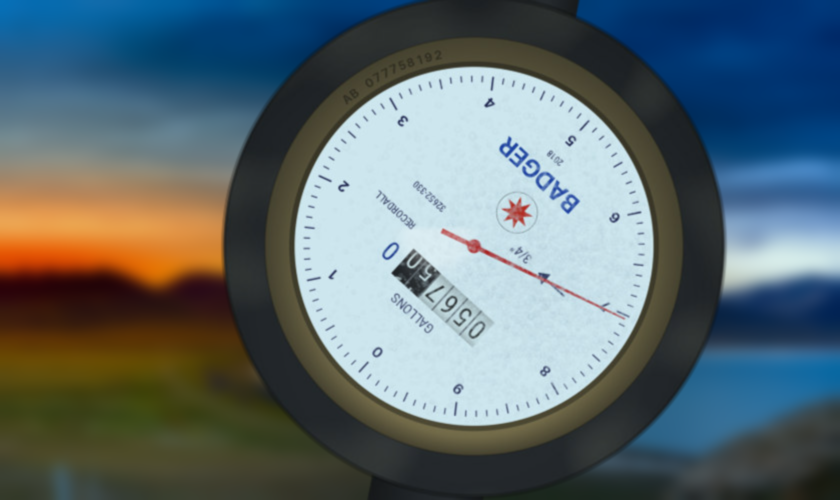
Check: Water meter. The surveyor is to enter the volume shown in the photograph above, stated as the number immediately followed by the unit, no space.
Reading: 567497.0gal
